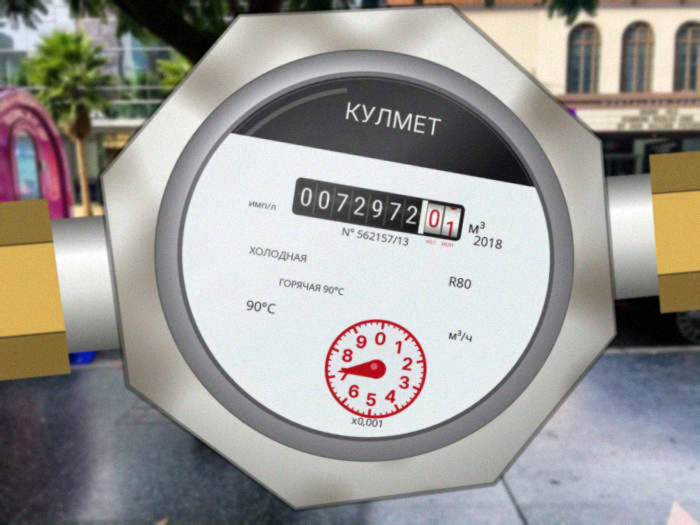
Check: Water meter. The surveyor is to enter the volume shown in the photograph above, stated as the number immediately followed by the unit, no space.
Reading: 72972.007m³
